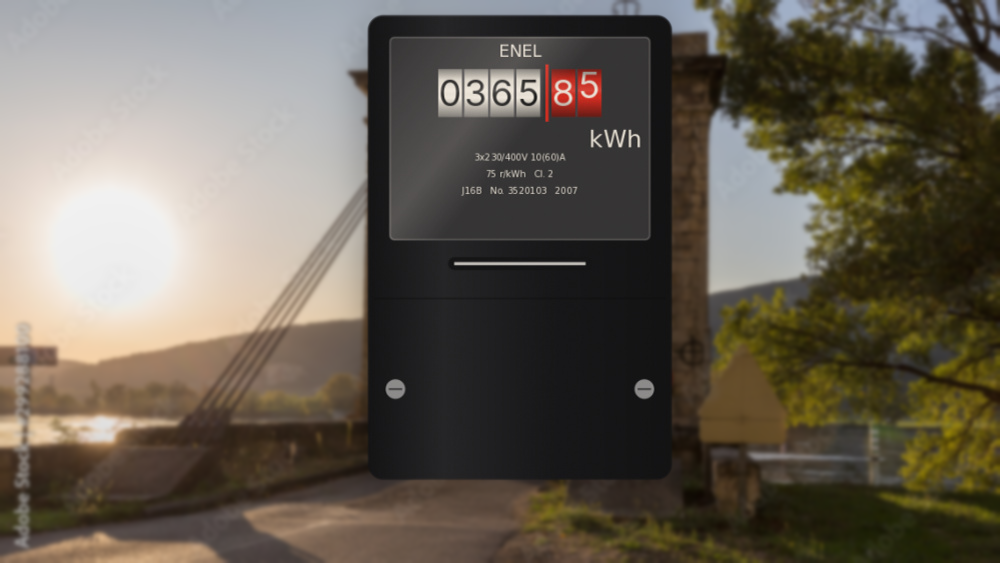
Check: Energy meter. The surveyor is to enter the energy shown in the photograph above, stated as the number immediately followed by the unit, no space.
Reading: 365.85kWh
